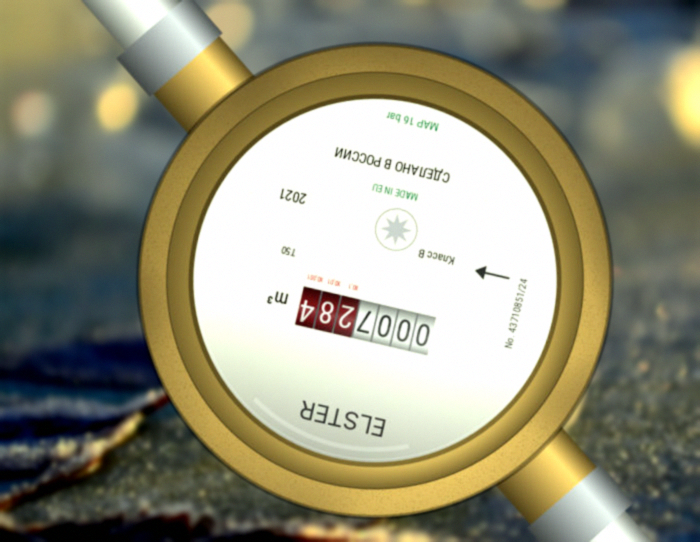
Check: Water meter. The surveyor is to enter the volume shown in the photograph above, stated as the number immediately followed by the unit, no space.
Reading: 7.284m³
